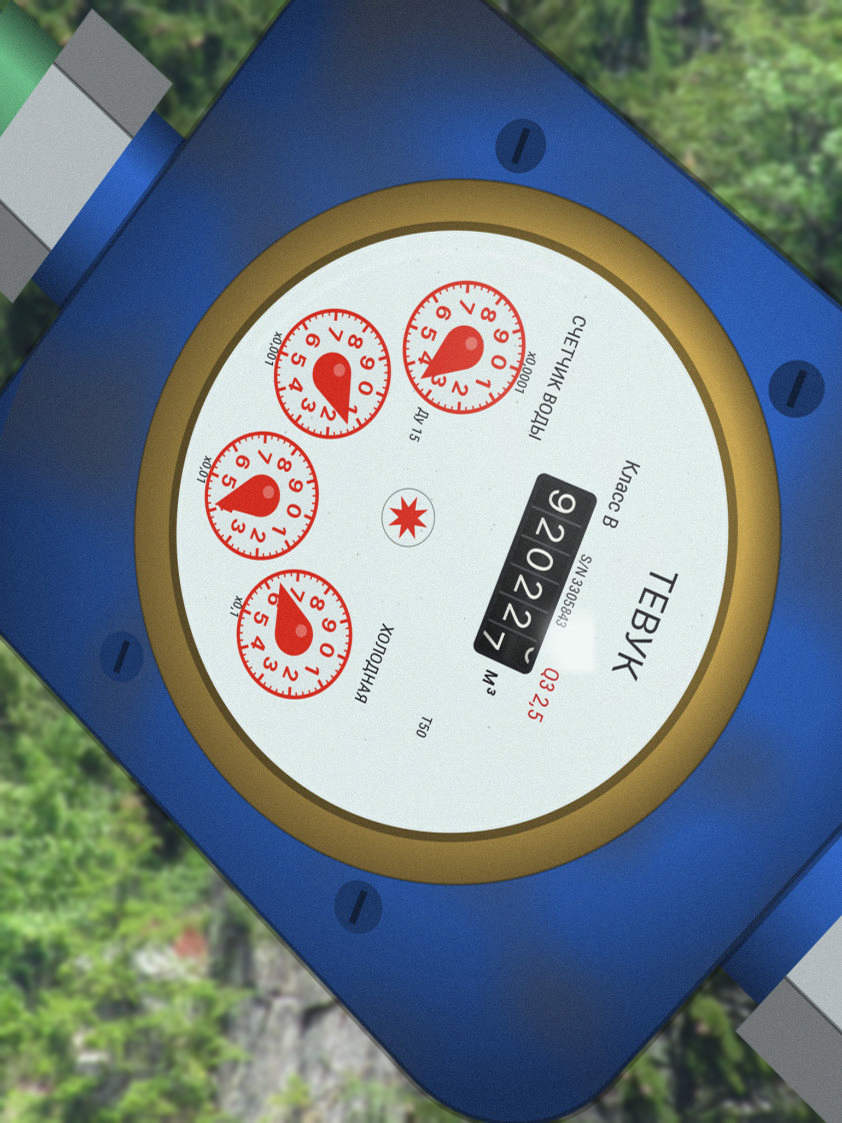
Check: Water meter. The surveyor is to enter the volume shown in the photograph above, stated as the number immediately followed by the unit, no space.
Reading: 920226.6413m³
